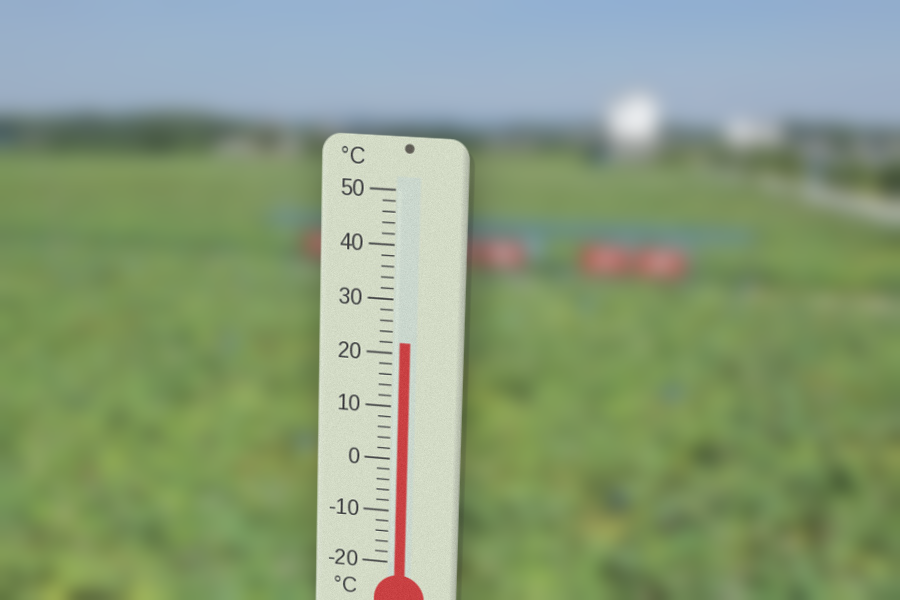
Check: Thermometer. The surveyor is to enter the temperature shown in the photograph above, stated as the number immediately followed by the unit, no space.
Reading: 22°C
